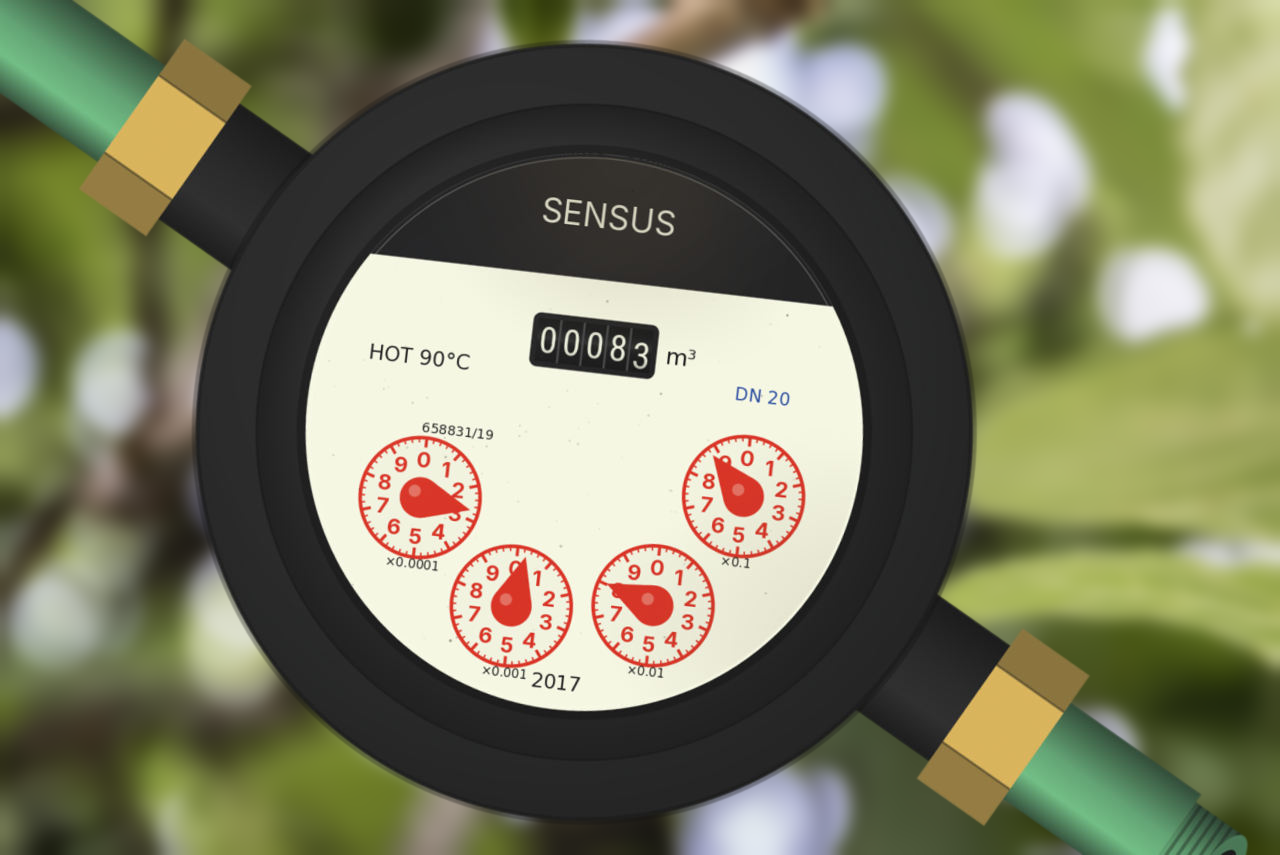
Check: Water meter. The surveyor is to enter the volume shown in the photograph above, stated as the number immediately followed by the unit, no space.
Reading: 82.8802m³
